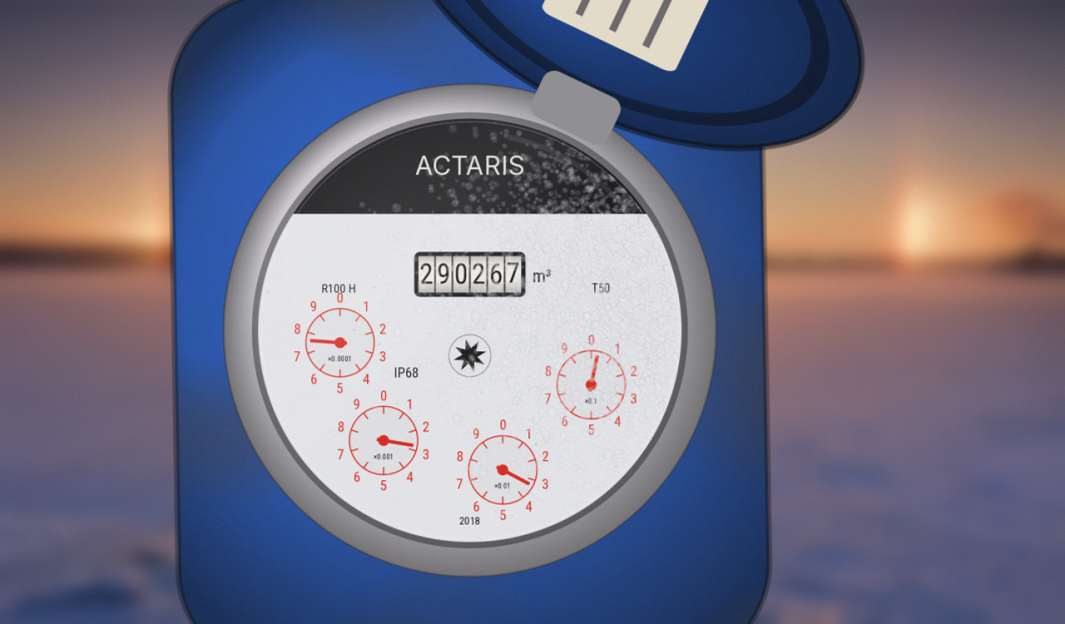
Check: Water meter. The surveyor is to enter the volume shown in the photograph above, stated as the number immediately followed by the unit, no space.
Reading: 290267.0327m³
